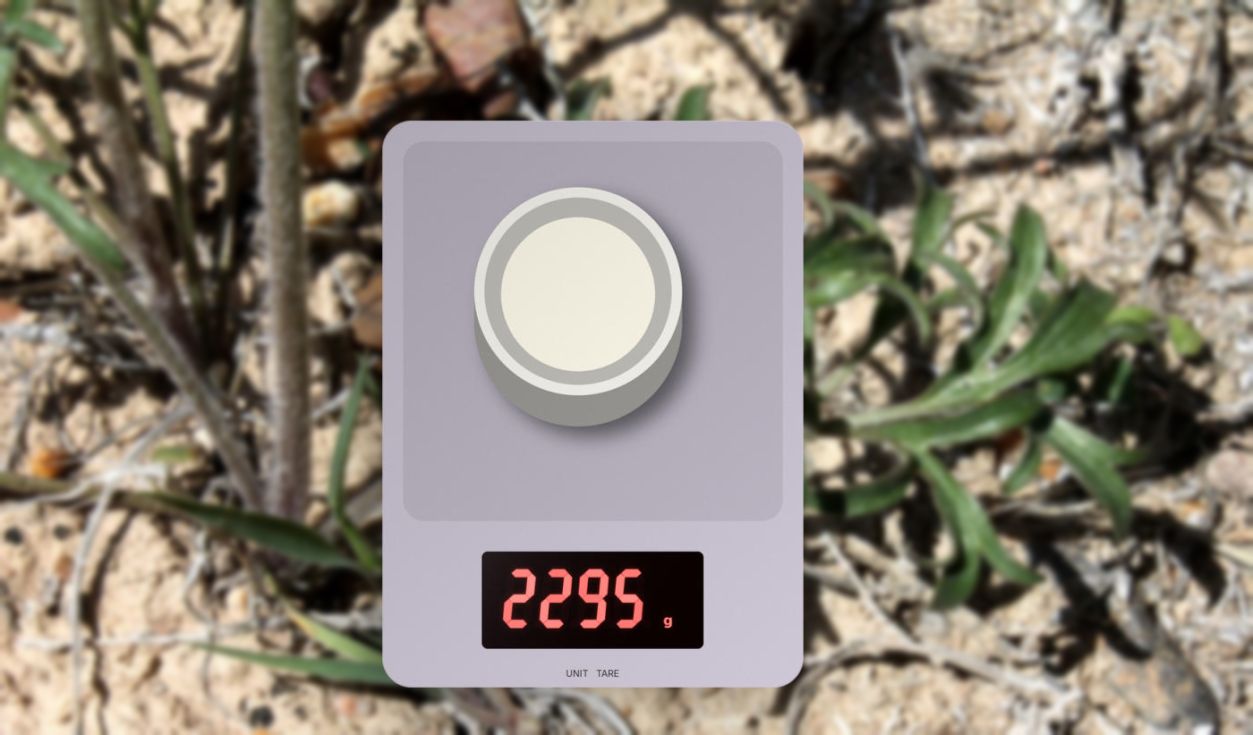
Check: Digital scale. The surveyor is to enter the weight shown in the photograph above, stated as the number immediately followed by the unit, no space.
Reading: 2295g
